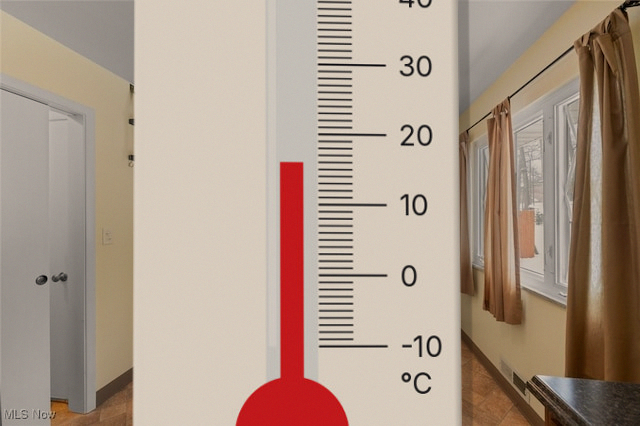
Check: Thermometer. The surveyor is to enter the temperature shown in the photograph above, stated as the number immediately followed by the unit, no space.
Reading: 16°C
